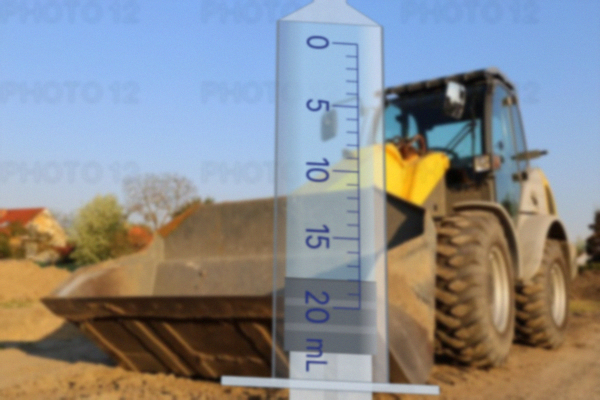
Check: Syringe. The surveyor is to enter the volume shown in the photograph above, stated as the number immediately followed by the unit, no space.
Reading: 18mL
